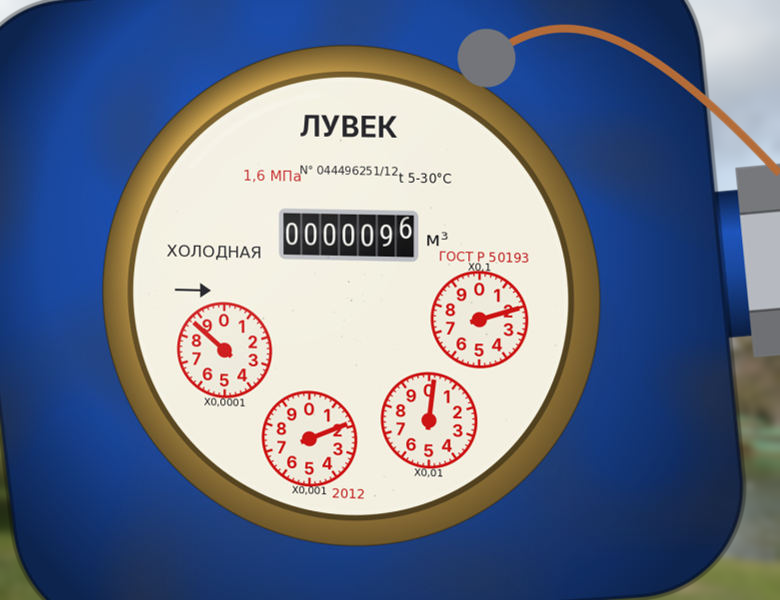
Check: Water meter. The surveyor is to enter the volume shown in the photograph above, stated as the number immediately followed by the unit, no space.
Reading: 96.2018m³
